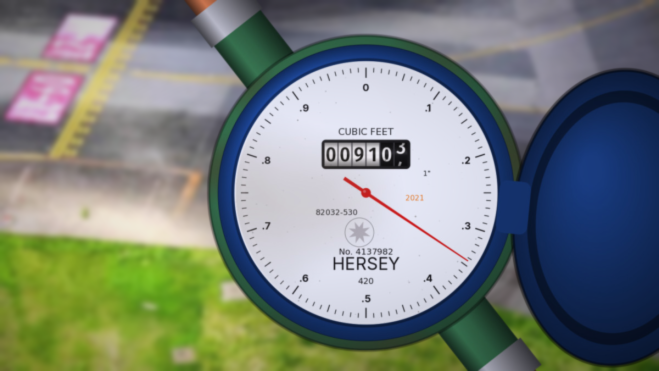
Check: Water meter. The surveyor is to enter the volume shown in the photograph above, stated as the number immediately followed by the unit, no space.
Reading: 9103.34ft³
